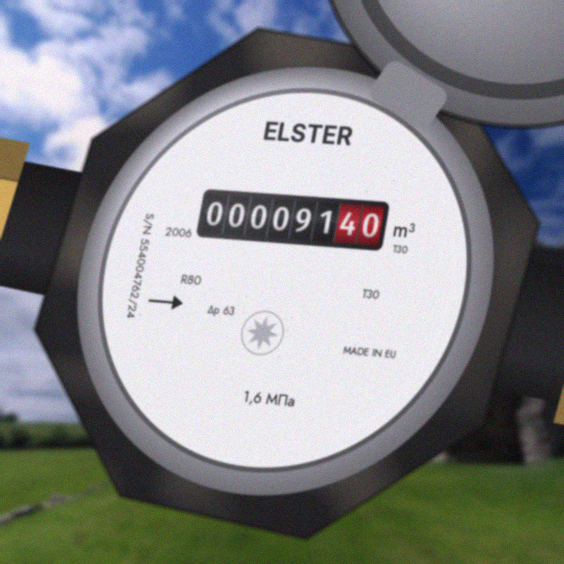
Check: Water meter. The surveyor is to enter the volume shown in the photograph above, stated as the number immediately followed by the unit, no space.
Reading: 91.40m³
